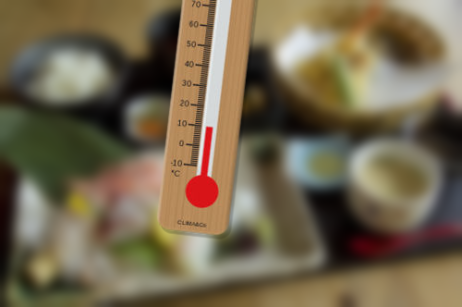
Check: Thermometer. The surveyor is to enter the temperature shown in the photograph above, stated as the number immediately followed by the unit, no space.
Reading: 10°C
